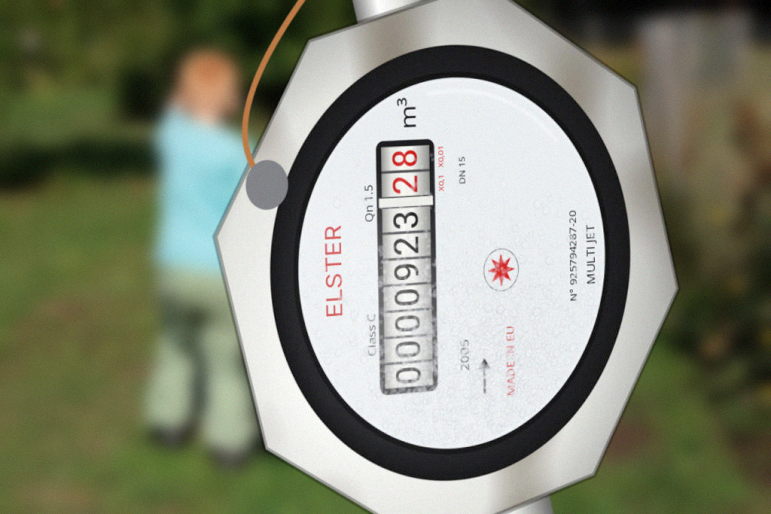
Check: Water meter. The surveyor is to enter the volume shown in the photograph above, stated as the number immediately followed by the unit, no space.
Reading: 923.28m³
